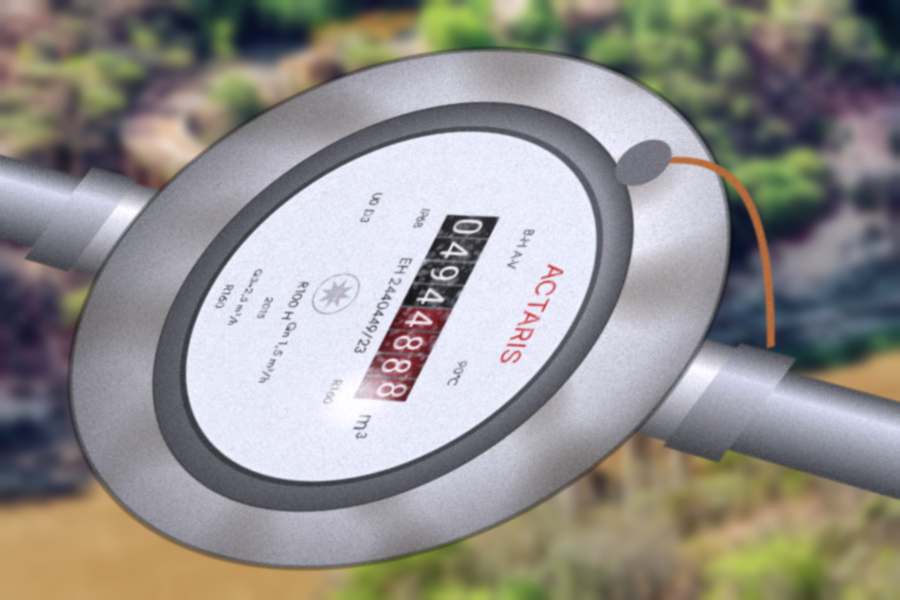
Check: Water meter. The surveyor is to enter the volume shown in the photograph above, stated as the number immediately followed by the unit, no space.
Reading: 494.4888m³
